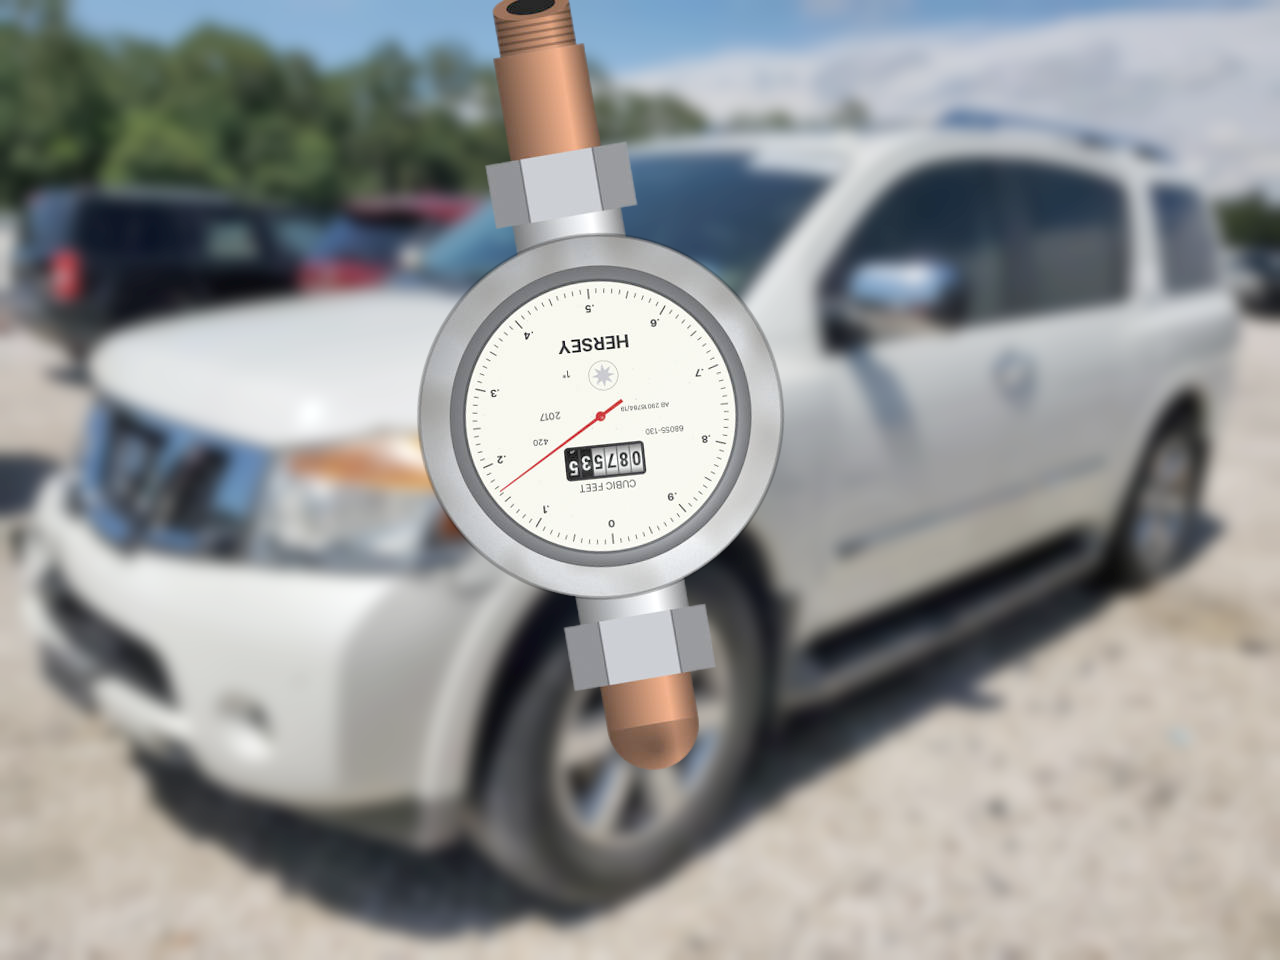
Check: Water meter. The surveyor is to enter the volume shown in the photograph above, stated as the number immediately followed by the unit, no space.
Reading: 87535.16ft³
